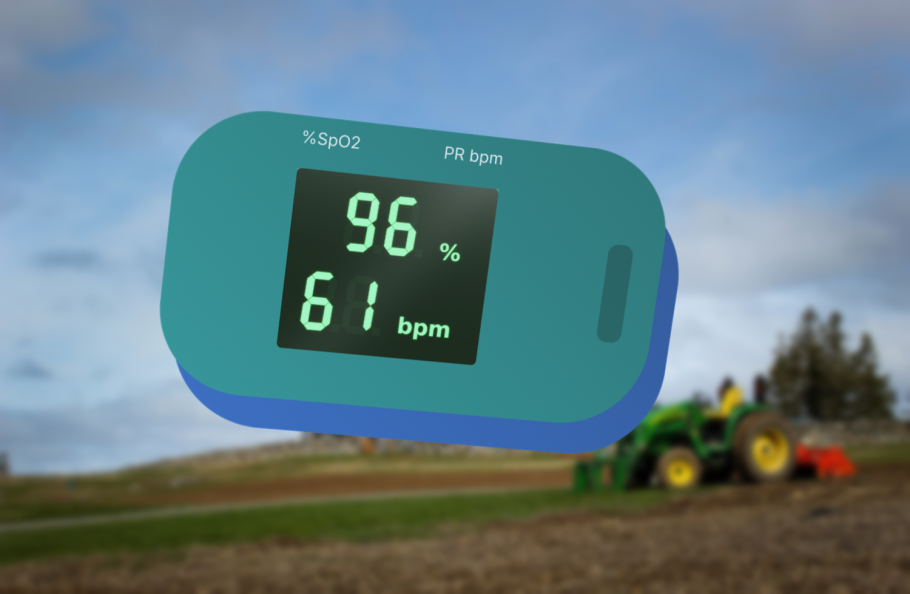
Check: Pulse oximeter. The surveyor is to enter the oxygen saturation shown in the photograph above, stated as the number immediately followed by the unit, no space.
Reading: 96%
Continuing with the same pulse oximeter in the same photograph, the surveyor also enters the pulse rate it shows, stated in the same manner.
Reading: 61bpm
